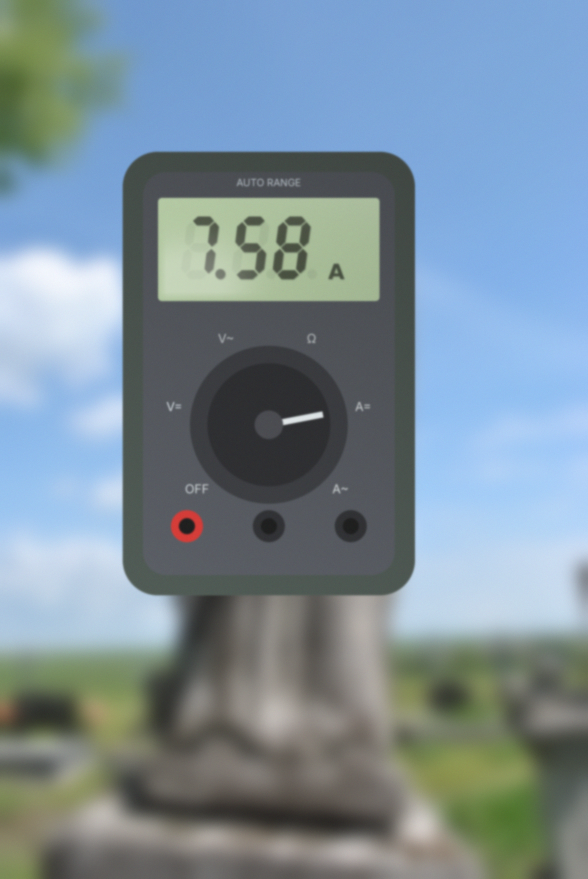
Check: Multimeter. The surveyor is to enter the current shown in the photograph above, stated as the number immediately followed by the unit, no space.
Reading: 7.58A
